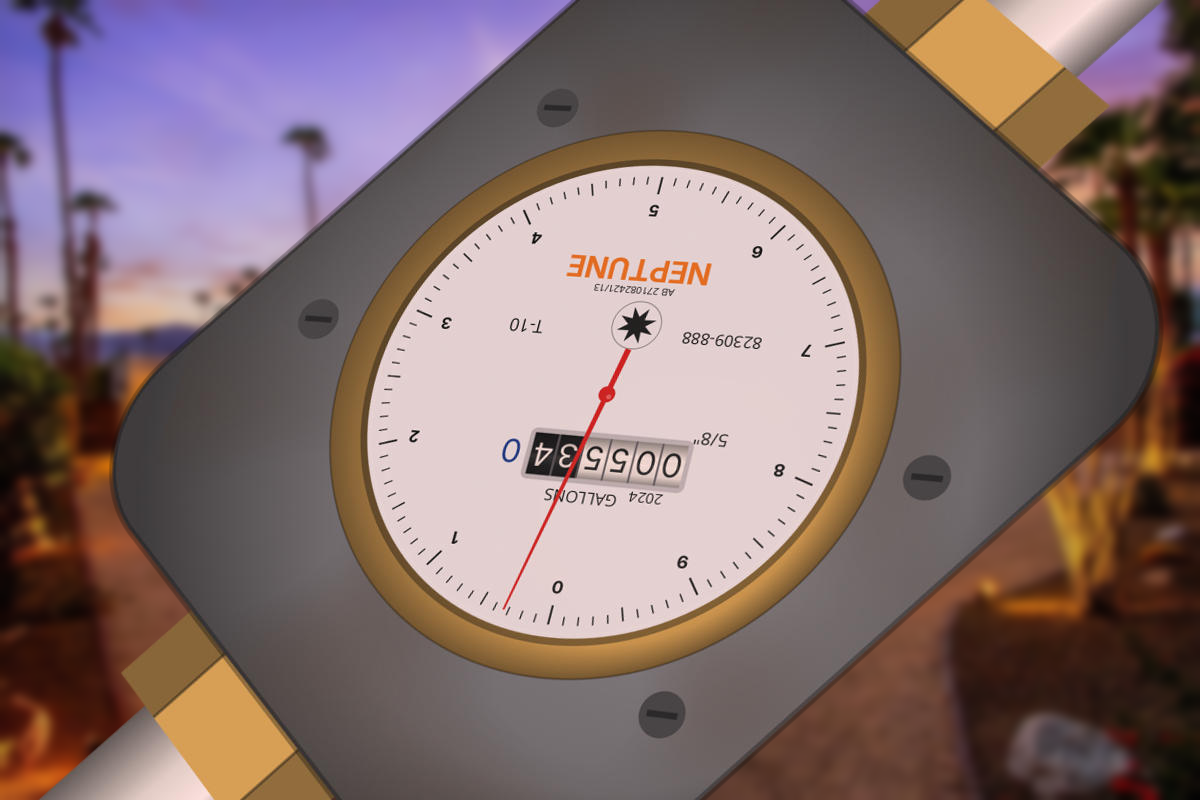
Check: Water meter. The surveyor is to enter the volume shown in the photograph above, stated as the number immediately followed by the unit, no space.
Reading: 55340.3gal
